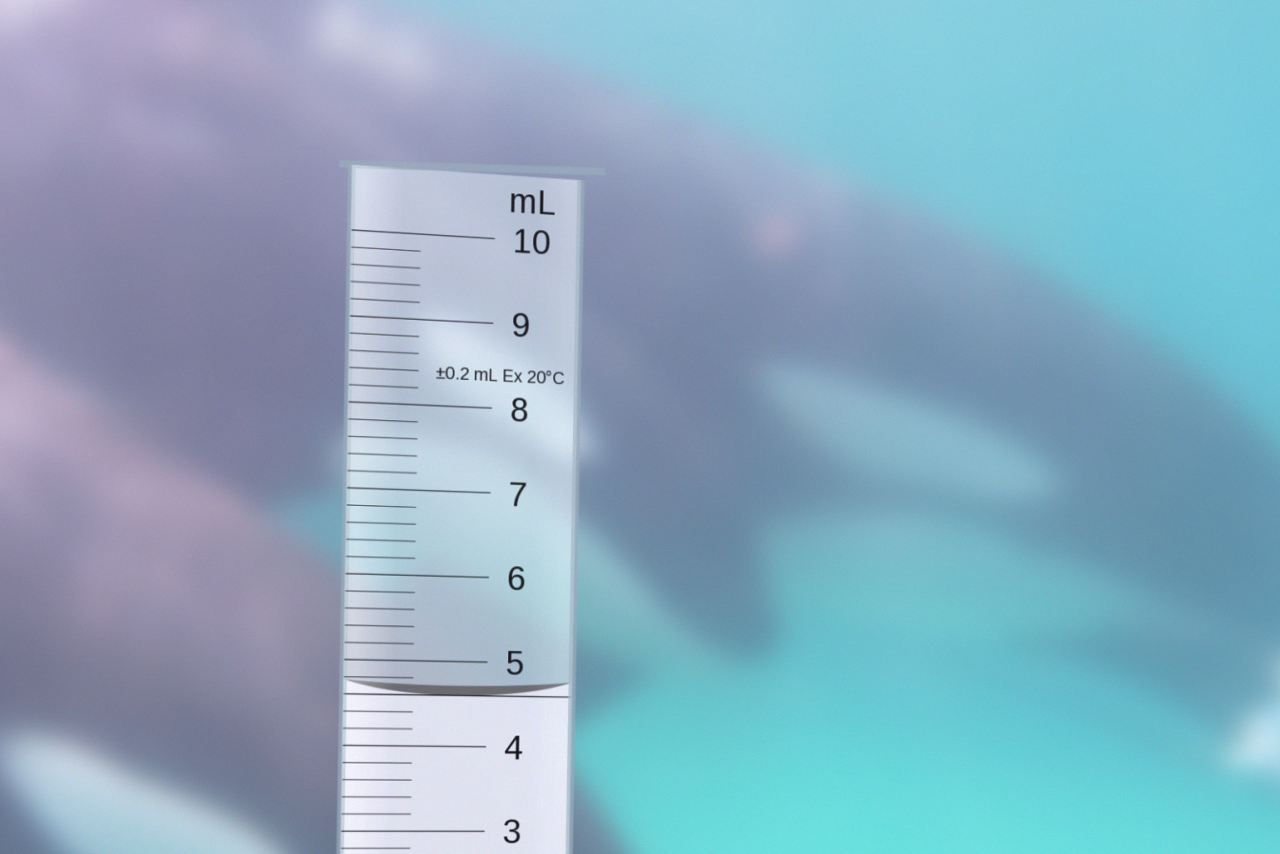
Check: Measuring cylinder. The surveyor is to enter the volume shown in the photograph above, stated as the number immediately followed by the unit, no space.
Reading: 4.6mL
